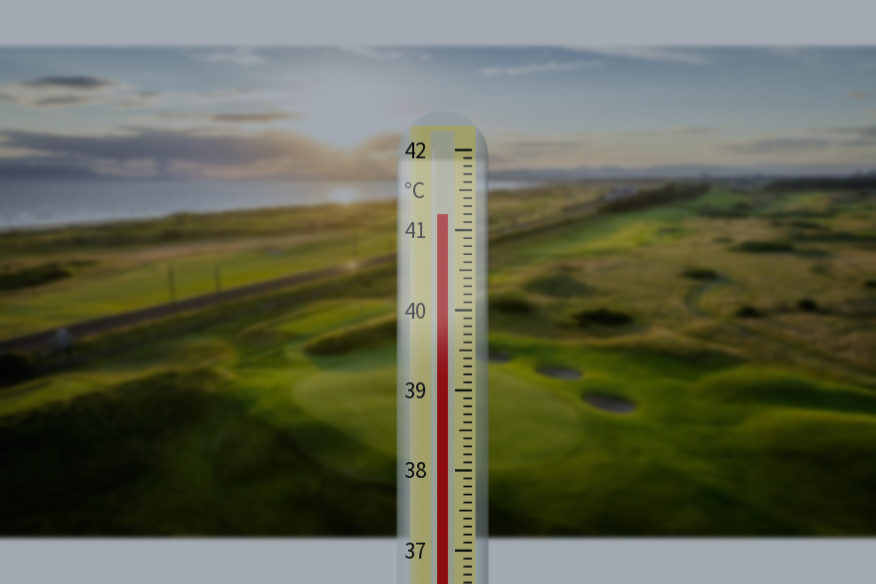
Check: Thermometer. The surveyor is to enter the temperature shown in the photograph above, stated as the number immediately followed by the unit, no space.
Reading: 41.2°C
